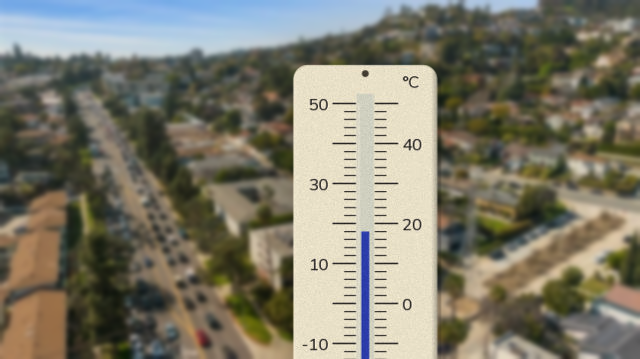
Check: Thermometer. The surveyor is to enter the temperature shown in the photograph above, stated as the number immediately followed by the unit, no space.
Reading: 18°C
